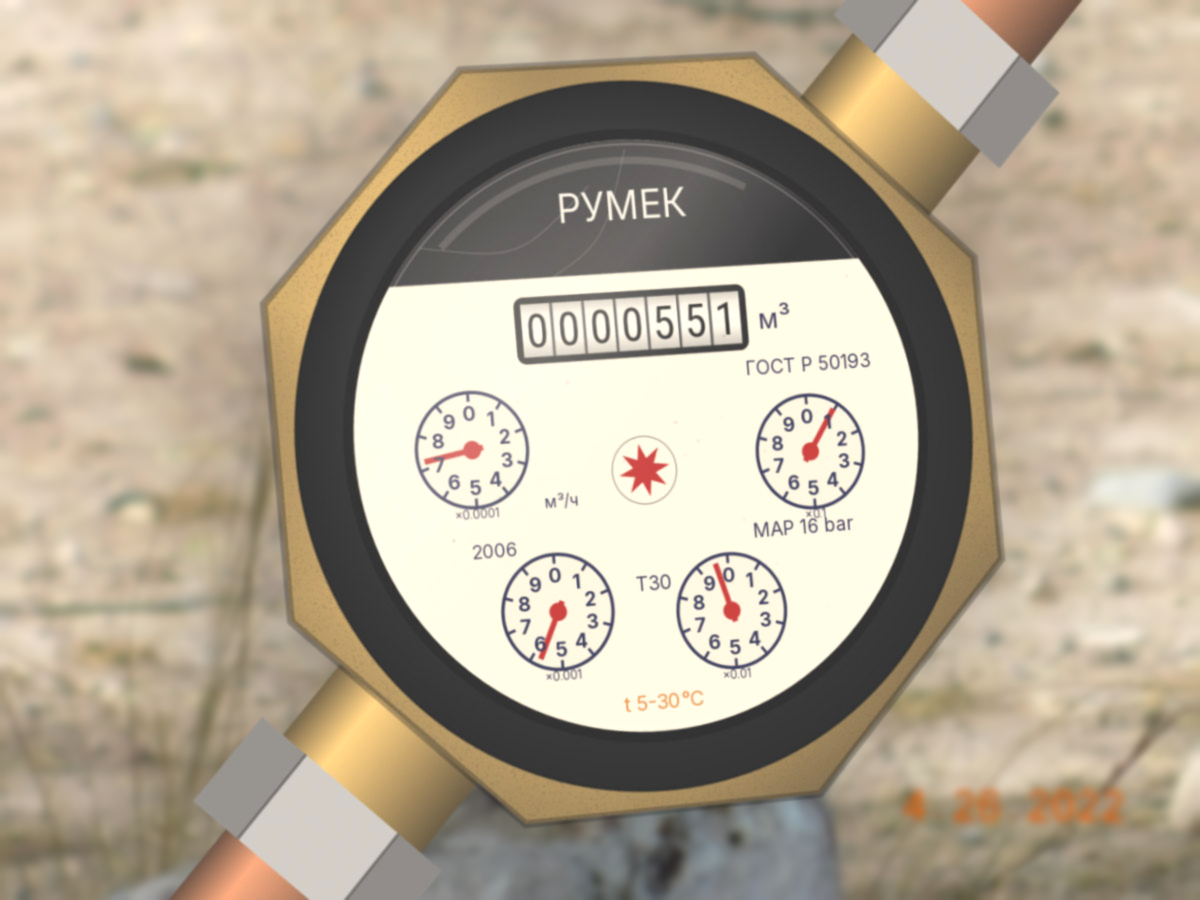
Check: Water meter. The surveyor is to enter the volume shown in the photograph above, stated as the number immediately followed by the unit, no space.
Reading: 551.0957m³
